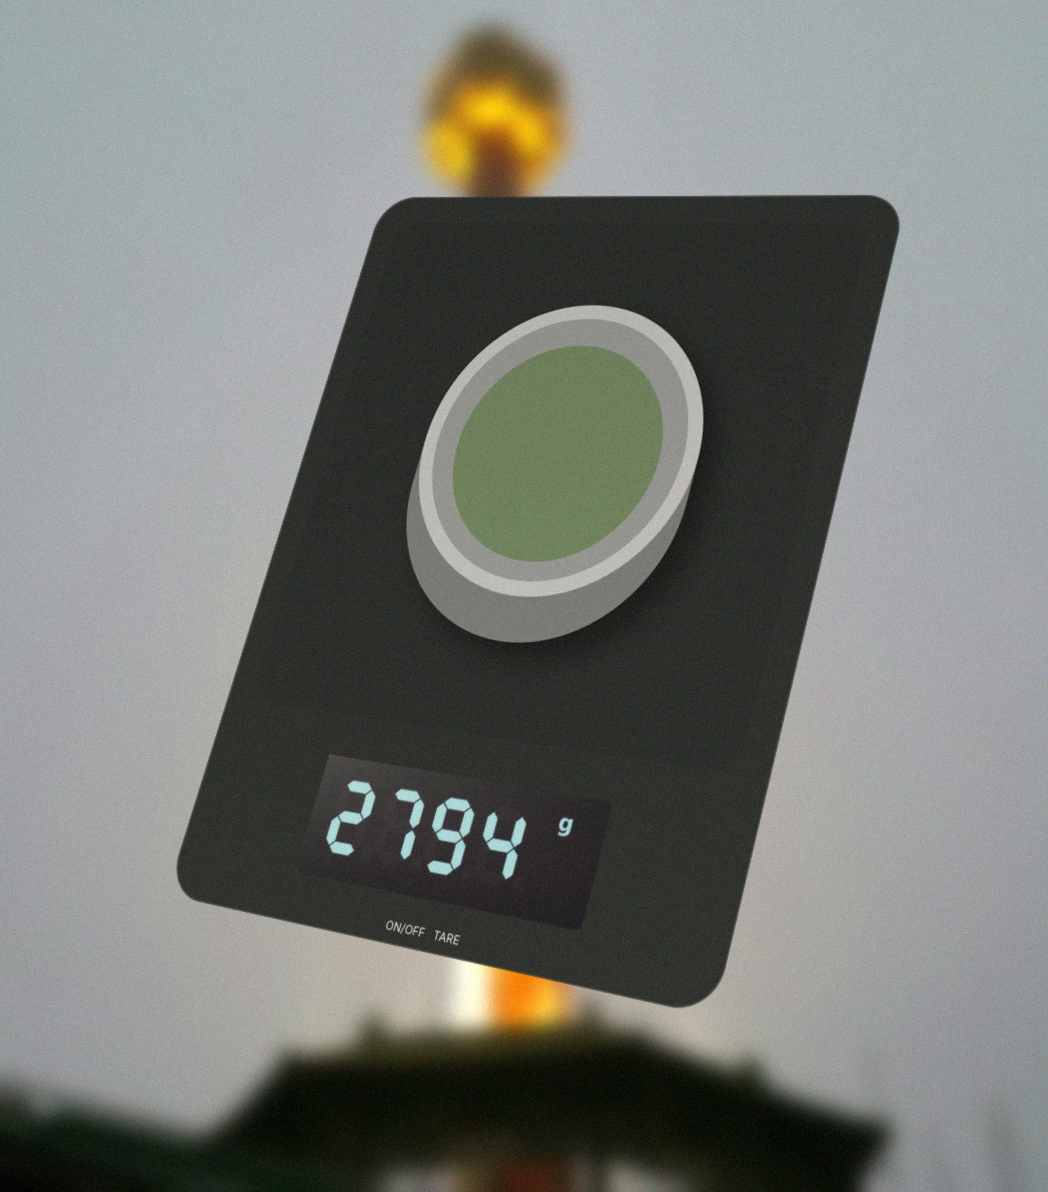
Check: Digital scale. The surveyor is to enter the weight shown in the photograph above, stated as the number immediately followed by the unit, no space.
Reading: 2794g
